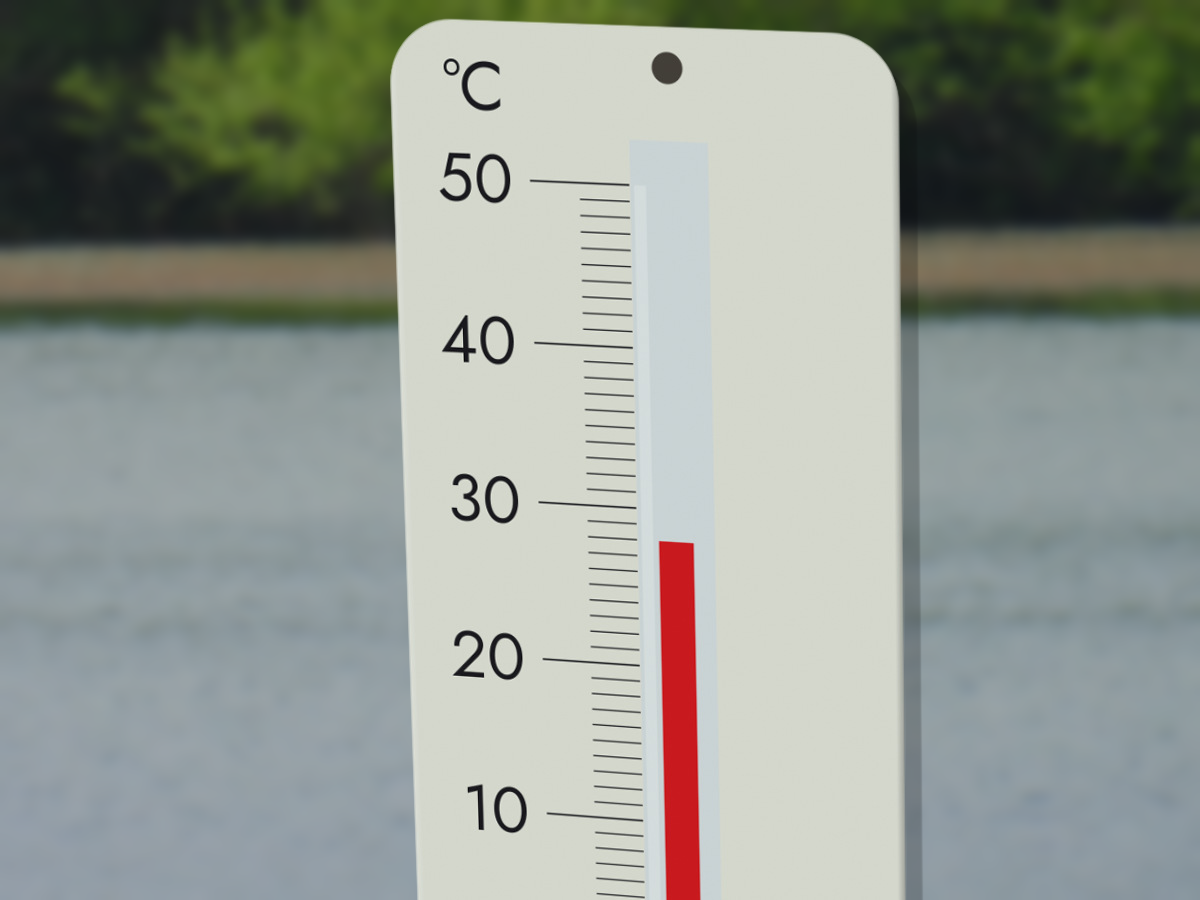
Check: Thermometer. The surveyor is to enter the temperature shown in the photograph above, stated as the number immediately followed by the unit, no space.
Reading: 28°C
